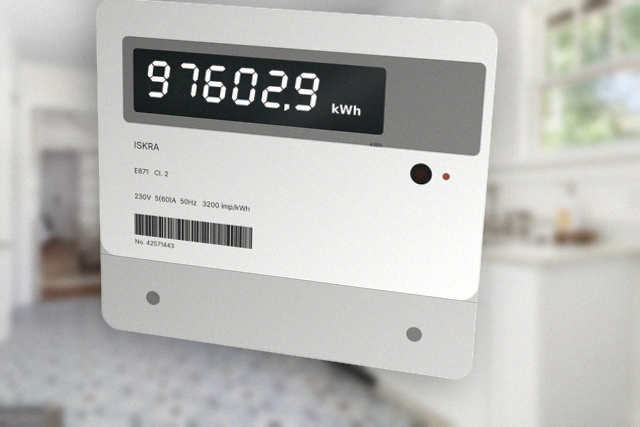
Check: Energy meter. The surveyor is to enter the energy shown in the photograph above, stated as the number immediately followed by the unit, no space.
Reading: 97602.9kWh
